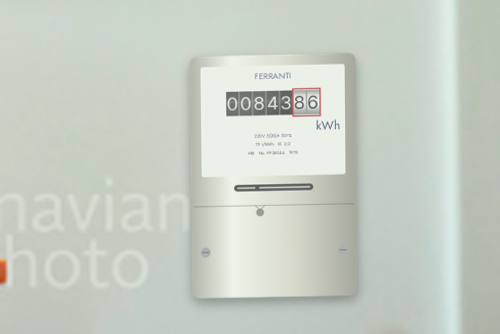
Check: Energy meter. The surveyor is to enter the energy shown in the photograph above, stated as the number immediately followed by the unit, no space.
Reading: 843.86kWh
